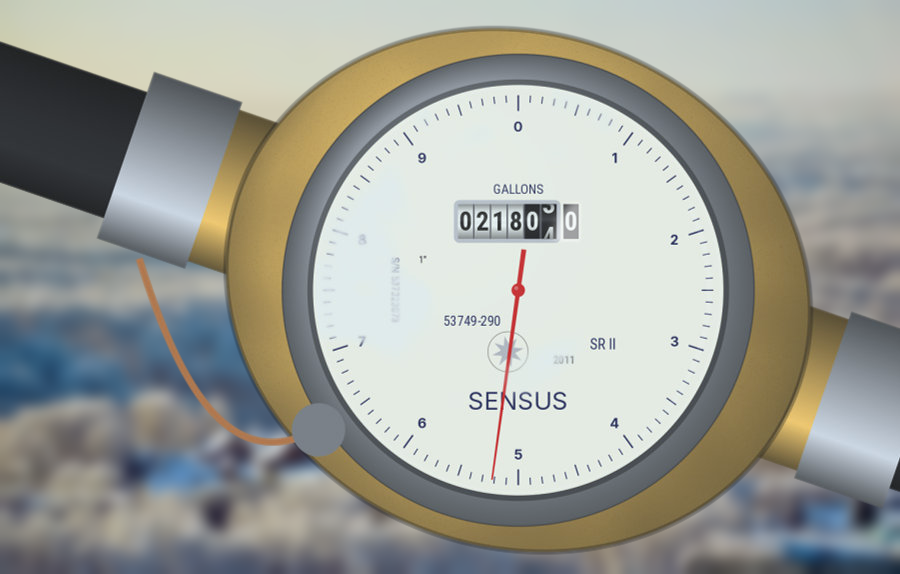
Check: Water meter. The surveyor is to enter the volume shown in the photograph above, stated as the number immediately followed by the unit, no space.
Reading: 218035.2gal
